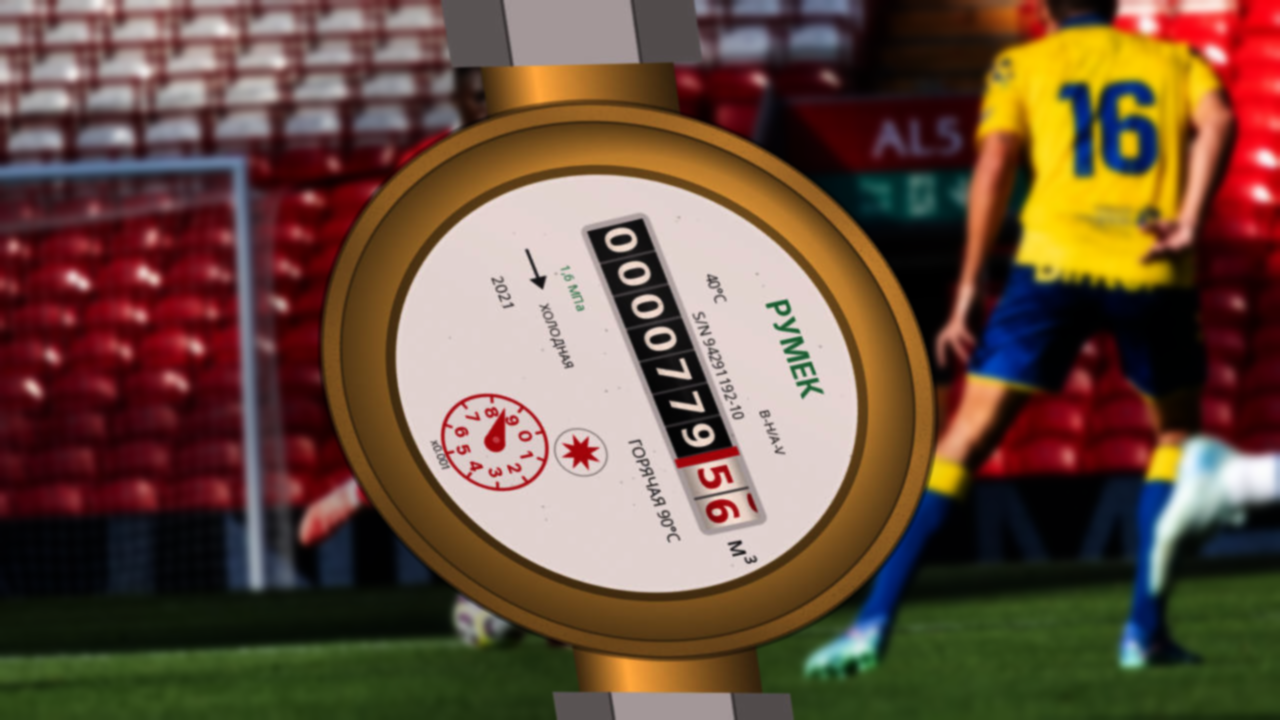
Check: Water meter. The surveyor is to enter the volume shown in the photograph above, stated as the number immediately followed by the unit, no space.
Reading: 779.558m³
